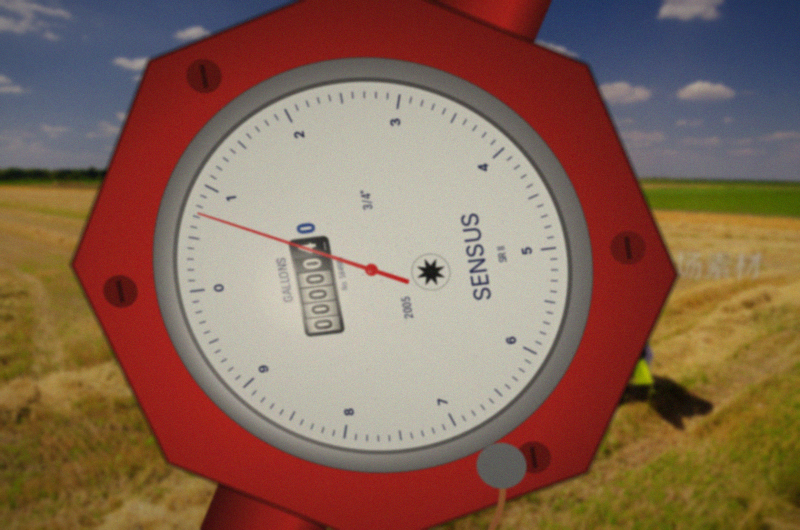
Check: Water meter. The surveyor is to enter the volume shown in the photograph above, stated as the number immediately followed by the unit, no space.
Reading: 40.7gal
